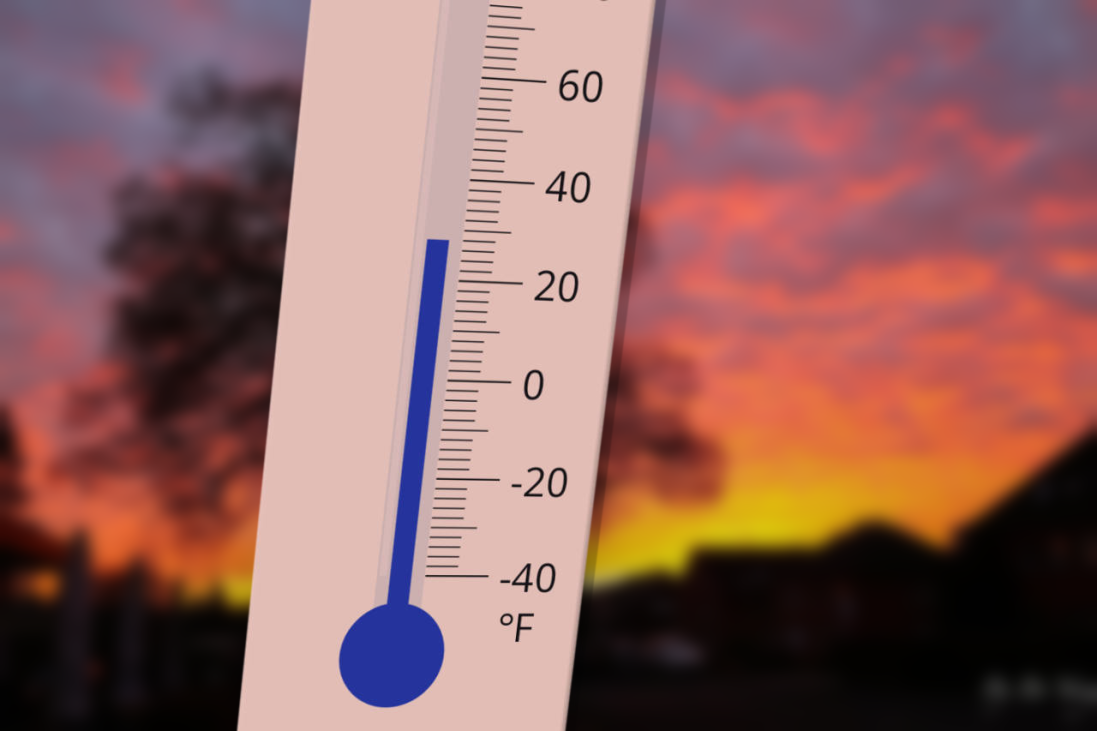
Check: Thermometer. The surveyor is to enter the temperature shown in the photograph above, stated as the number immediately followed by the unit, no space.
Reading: 28°F
